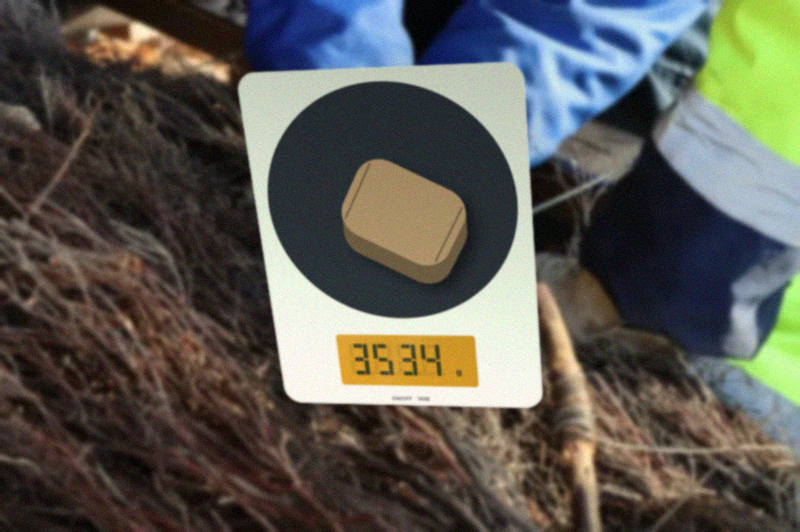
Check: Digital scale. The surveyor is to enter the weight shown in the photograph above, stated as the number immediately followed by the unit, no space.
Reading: 3534g
